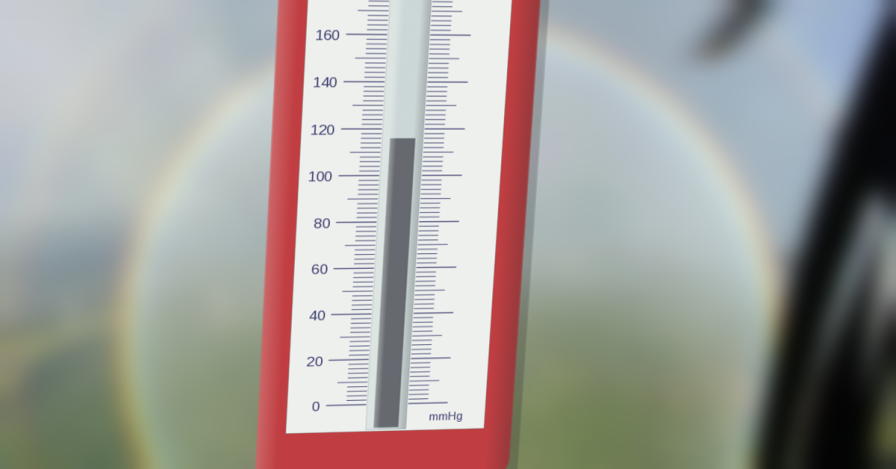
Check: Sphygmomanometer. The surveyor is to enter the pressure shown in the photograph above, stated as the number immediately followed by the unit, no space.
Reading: 116mmHg
